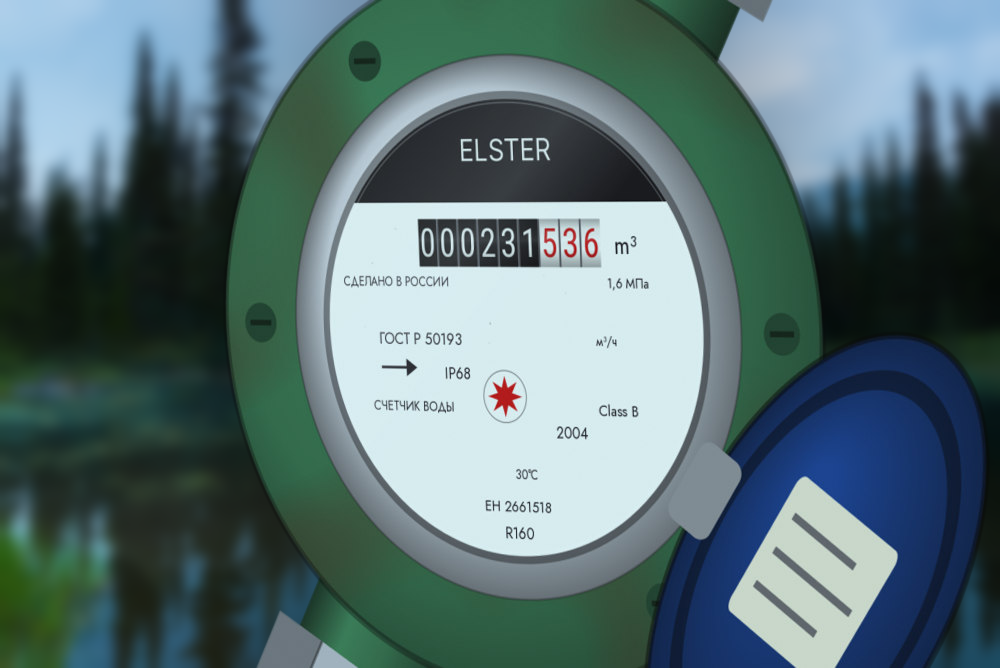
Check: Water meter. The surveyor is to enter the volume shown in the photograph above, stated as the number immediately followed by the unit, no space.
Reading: 231.536m³
